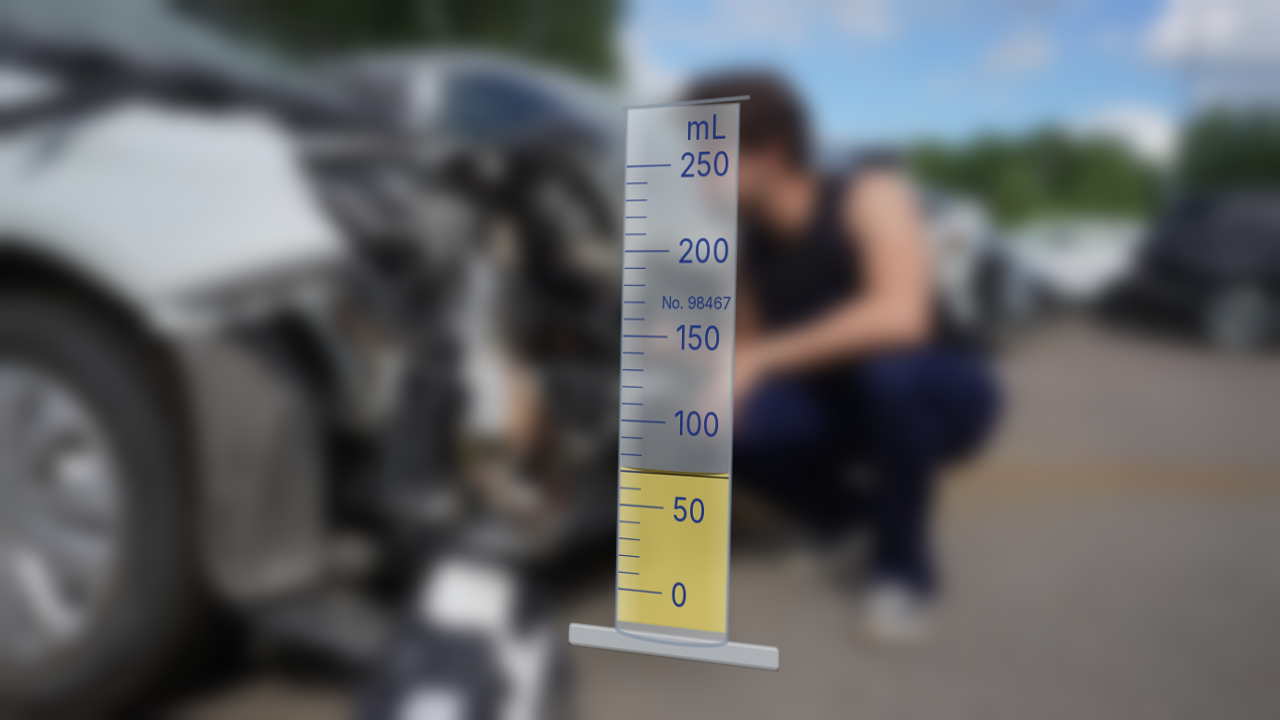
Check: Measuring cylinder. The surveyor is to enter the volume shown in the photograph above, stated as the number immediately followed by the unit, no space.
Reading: 70mL
